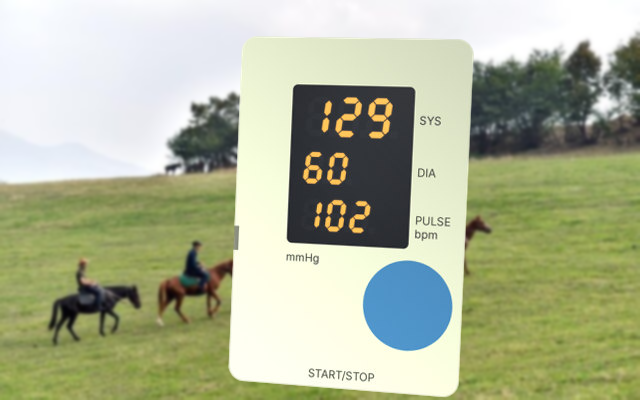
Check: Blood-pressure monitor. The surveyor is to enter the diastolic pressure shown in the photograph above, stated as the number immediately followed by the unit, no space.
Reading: 60mmHg
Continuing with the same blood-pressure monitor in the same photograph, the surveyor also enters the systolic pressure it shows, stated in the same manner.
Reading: 129mmHg
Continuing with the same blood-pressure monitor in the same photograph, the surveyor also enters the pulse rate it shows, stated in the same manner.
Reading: 102bpm
